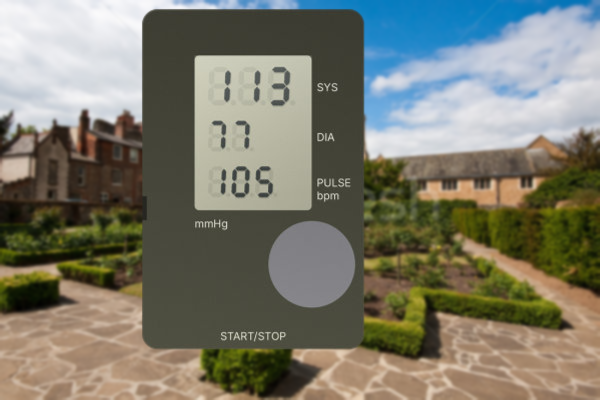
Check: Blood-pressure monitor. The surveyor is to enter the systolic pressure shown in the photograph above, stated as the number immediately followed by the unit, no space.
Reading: 113mmHg
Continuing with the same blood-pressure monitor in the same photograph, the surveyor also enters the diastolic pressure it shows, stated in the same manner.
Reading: 77mmHg
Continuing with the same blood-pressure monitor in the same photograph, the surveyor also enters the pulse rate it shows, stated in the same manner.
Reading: 105bpm
